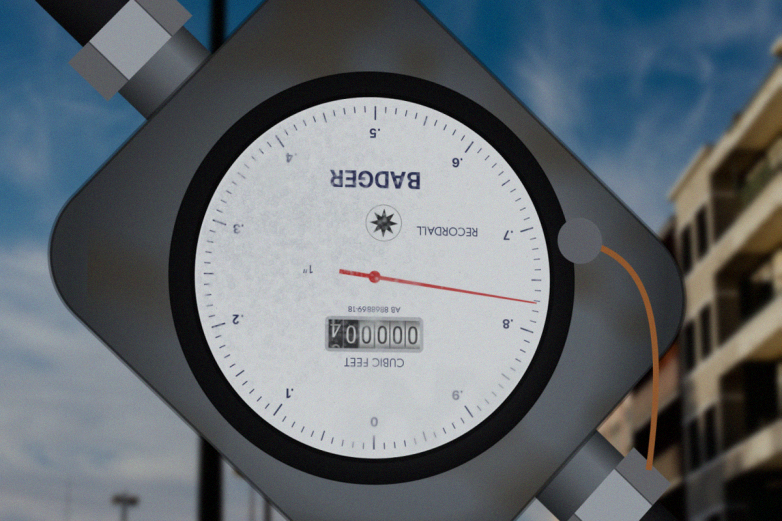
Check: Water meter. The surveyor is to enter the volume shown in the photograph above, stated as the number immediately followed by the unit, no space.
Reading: 3.77ft³
